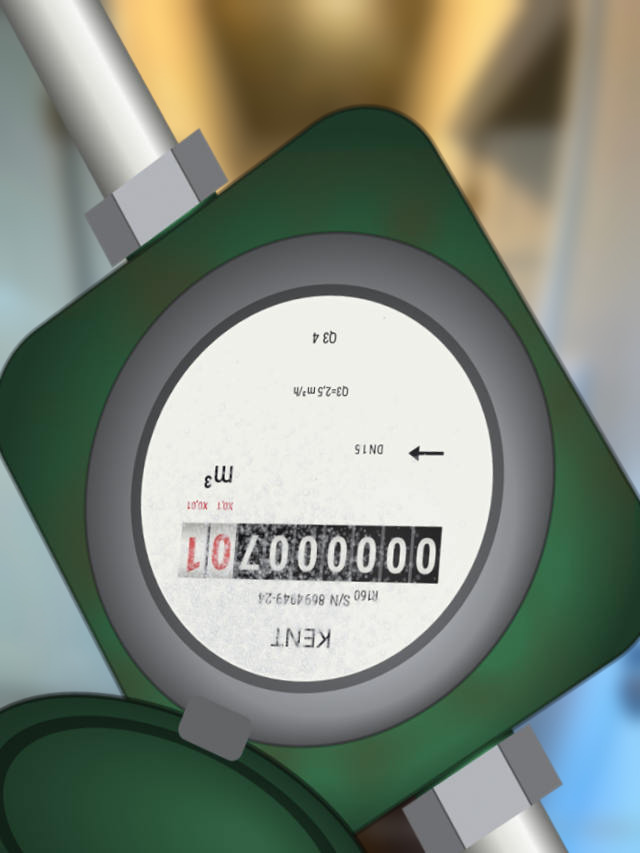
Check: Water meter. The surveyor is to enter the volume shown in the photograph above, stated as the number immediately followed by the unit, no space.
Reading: 7.01m³
